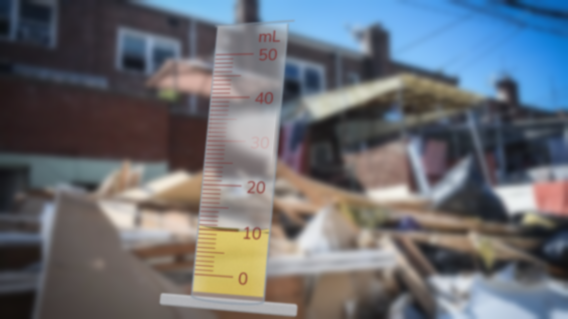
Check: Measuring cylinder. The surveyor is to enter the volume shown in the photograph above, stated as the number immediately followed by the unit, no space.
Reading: 10mL
